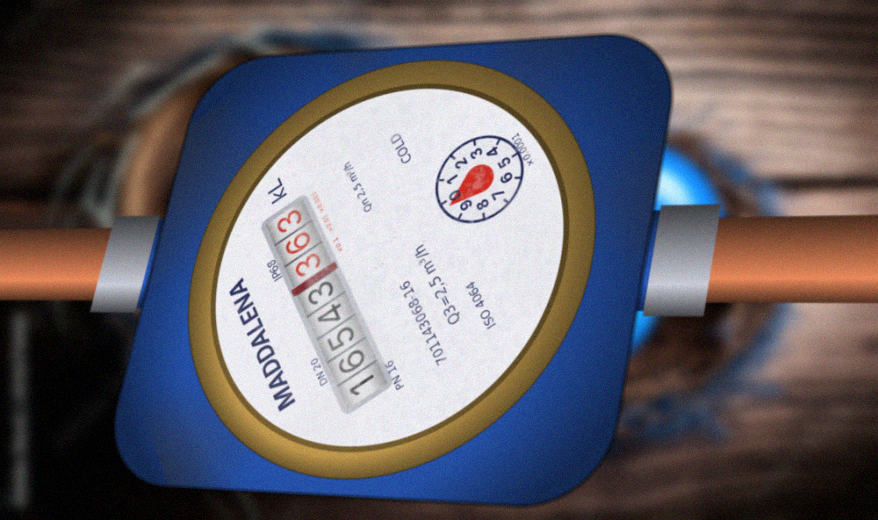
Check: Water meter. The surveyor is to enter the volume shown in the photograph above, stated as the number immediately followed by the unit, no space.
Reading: 16543.3629kL
